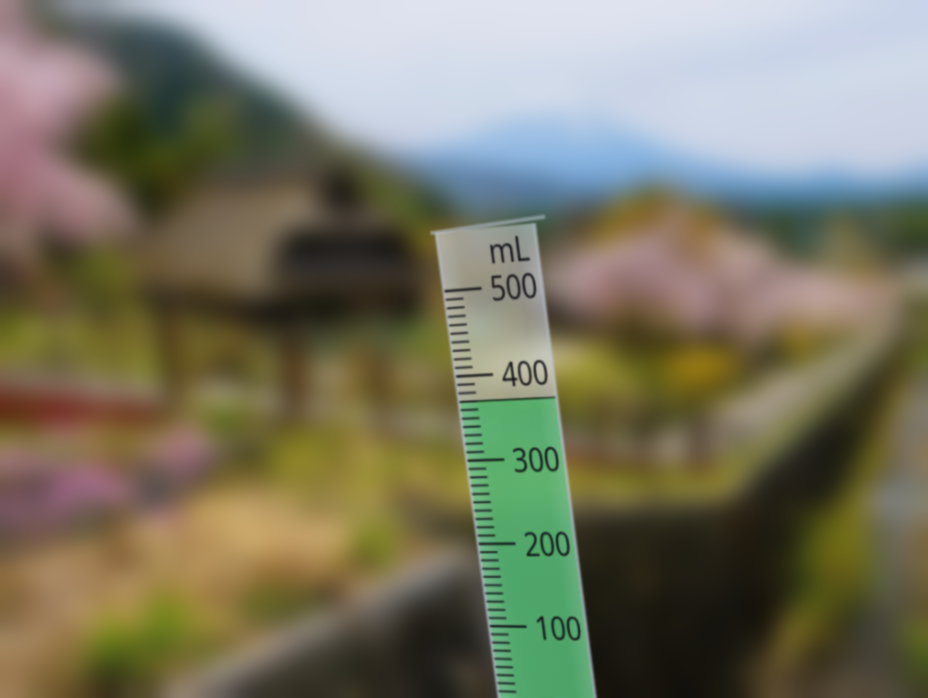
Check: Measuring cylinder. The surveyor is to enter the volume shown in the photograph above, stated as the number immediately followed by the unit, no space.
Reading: 370mL
